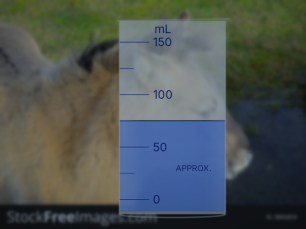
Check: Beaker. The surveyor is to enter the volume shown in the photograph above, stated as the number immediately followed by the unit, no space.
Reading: 75mL
